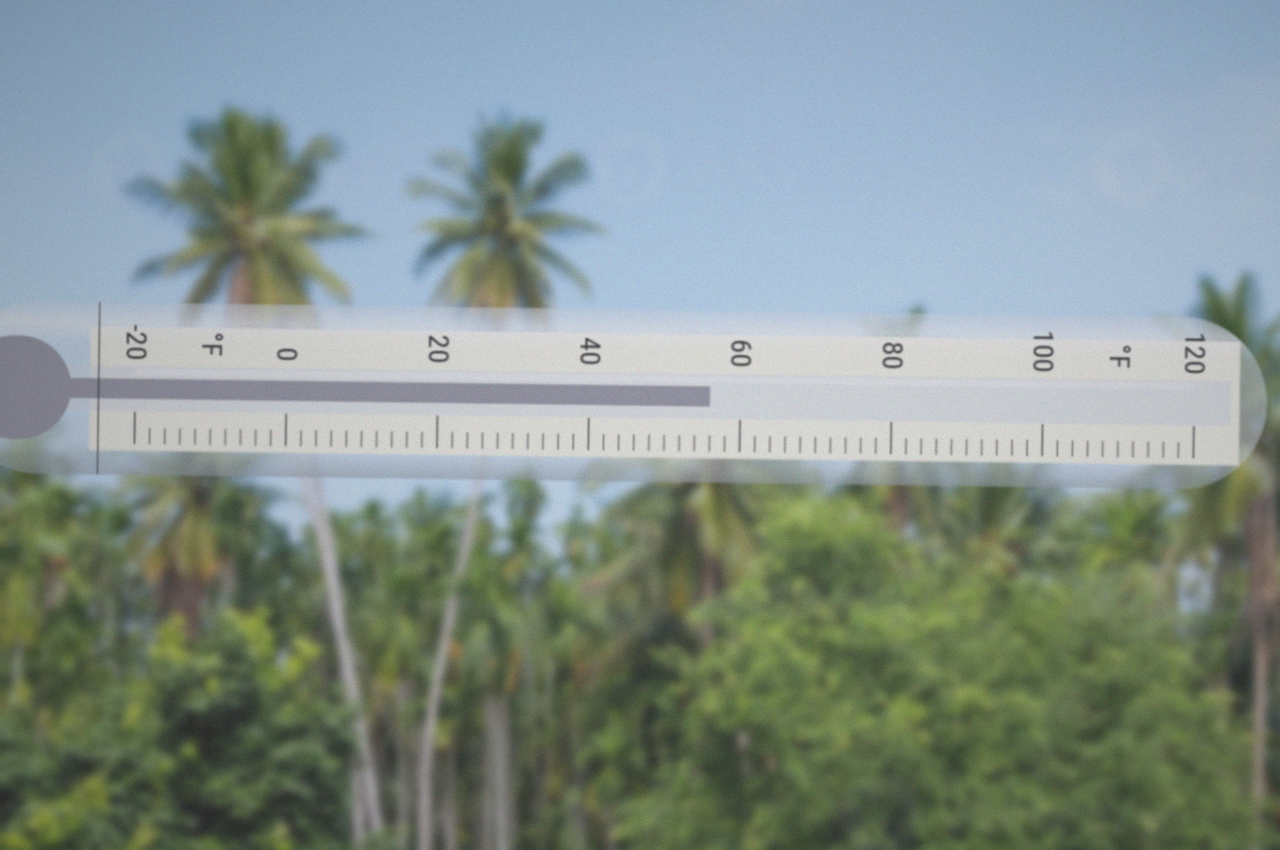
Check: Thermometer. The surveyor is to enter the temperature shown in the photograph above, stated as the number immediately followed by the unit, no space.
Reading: 56°F
